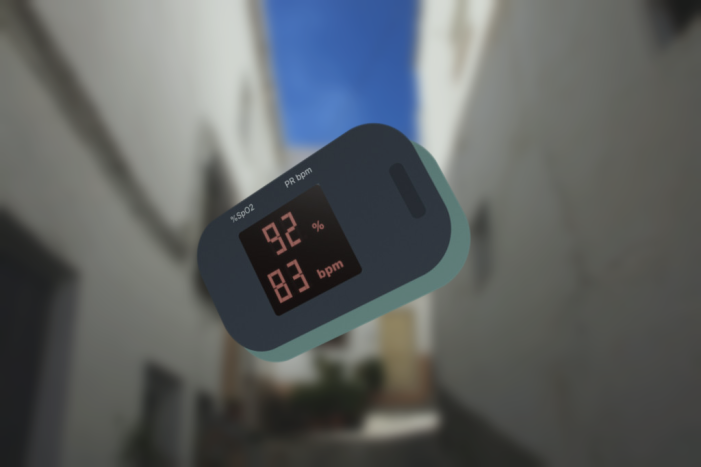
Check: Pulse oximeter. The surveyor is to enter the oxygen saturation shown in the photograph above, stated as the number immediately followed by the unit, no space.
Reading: 92%
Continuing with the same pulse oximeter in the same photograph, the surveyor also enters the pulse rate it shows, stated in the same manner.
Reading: 83bpm
